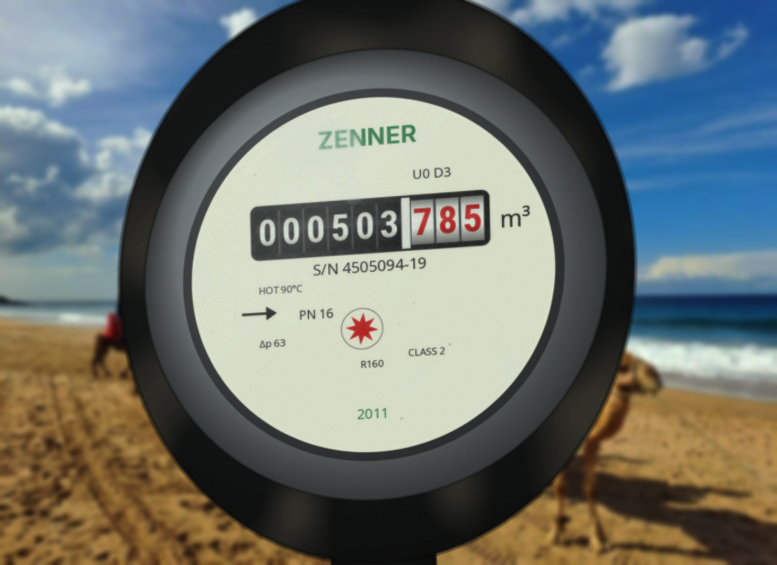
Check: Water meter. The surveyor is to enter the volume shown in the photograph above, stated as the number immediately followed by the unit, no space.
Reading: 503.785m³
